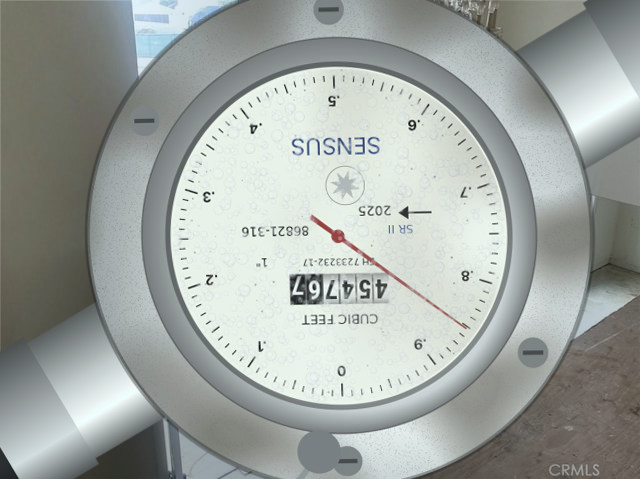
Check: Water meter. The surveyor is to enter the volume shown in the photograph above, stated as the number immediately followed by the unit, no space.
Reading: 454766.85ft³
